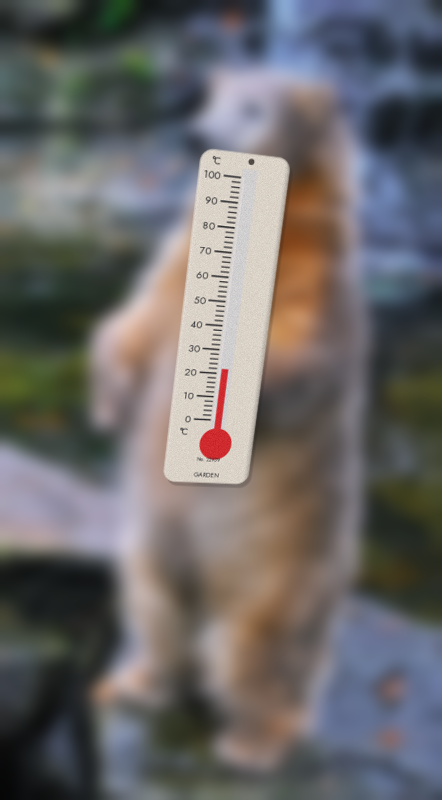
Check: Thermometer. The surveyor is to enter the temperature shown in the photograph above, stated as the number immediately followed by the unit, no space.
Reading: 22°C
